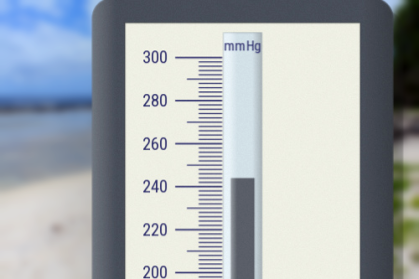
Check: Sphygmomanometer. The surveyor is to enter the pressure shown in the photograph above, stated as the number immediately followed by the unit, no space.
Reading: 244mmHg
